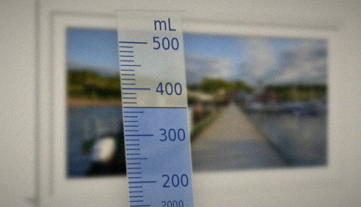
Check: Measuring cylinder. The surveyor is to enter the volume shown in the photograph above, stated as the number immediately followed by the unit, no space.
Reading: 360mL
